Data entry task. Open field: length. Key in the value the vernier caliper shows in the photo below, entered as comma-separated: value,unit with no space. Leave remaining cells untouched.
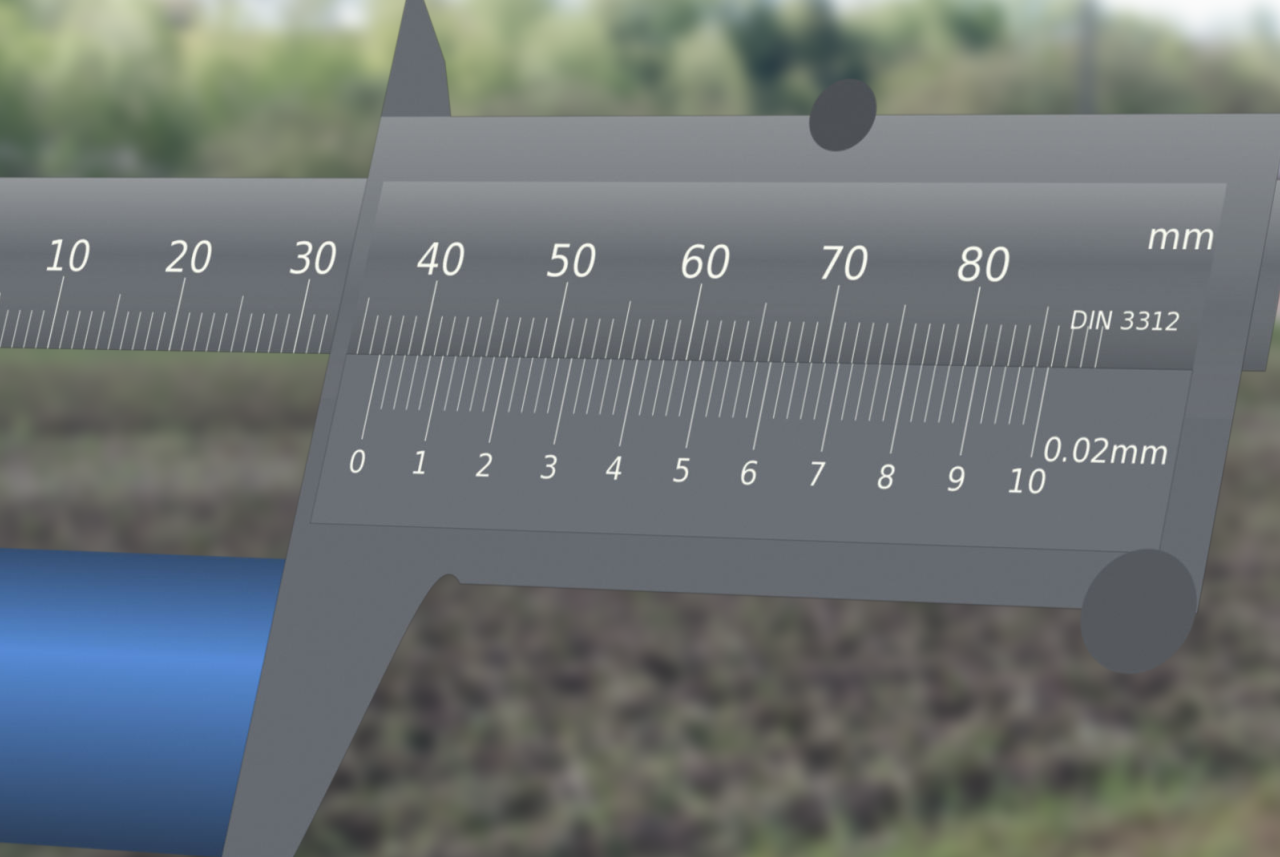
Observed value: 36.8,mm
